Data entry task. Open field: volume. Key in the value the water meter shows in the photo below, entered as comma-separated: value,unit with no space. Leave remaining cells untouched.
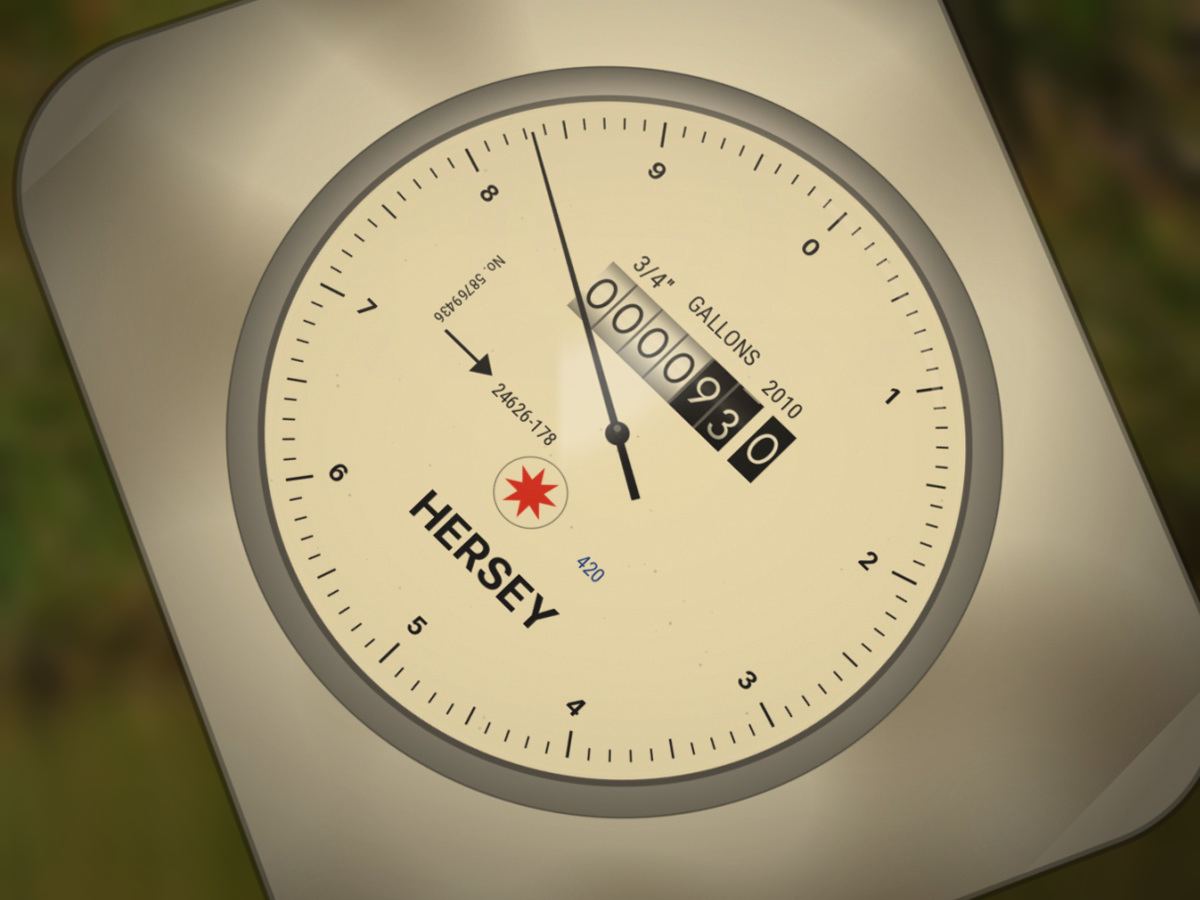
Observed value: 928.3,gal
